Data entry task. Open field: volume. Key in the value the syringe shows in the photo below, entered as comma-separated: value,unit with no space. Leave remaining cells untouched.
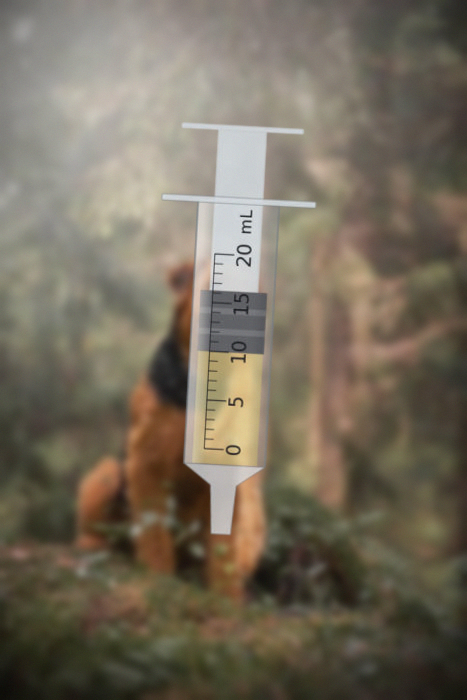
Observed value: 10,mL
